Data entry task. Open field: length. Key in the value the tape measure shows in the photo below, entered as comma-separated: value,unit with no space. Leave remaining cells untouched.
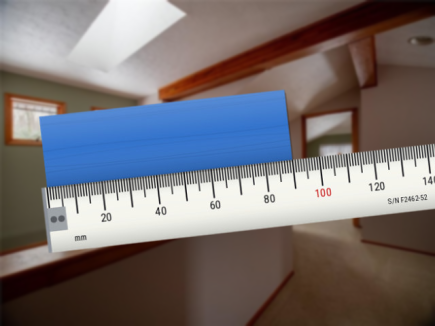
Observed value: 90,mm
